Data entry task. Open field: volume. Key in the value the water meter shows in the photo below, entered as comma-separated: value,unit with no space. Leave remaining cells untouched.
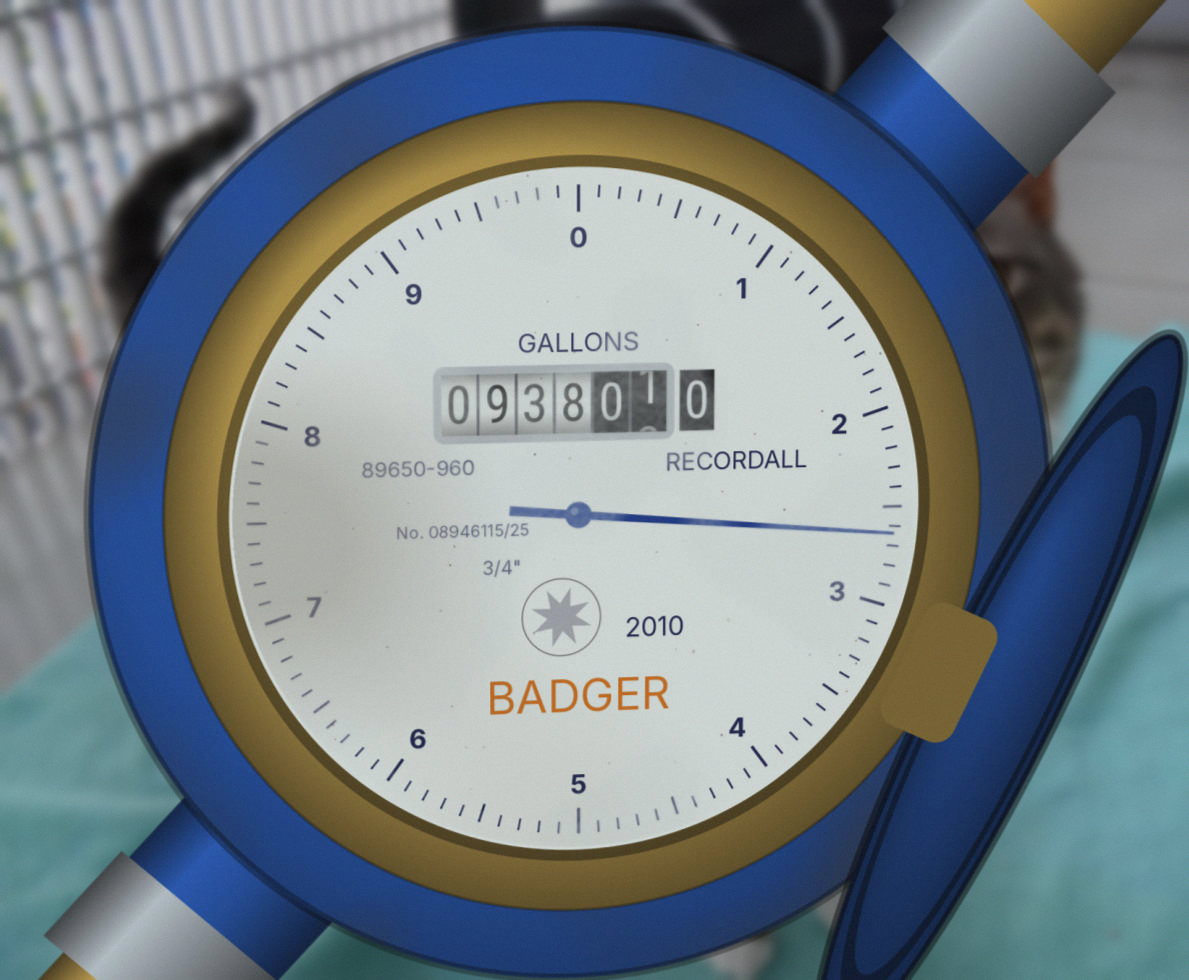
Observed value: 938012.6,gal
